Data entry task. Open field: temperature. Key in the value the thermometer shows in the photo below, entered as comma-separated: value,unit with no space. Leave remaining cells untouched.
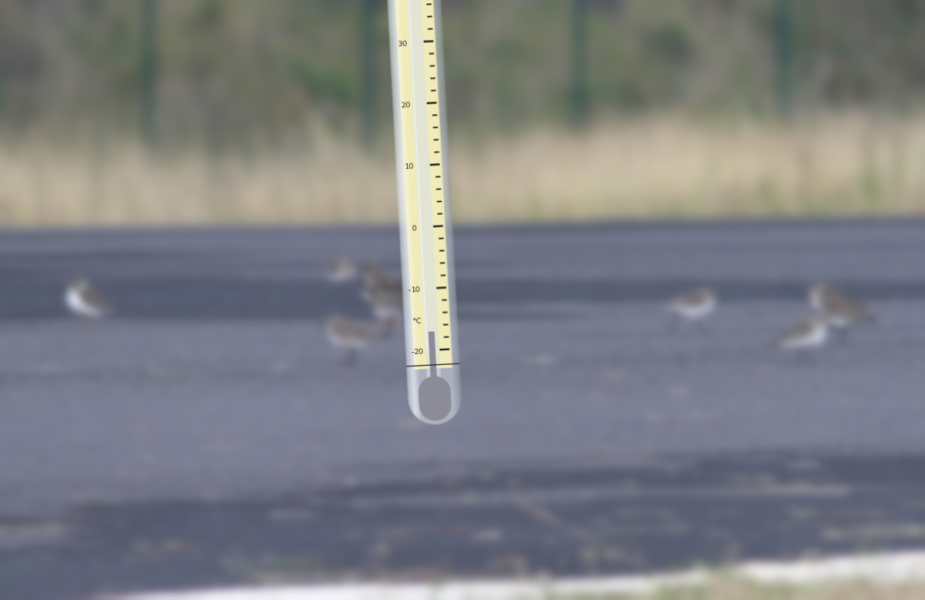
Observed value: -17,°C
